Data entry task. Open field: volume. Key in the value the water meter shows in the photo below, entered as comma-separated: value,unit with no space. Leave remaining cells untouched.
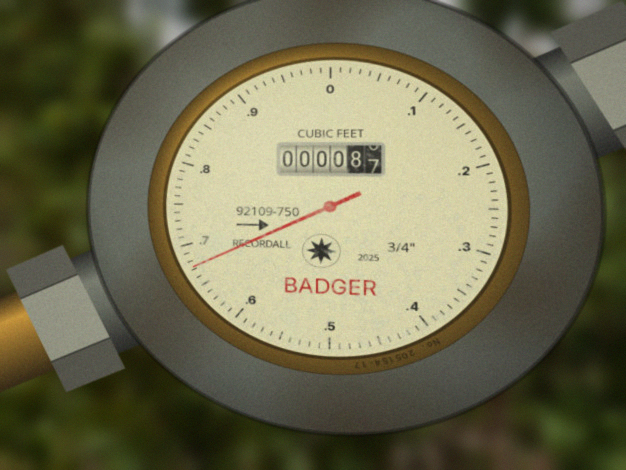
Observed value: 86.67,ft³
